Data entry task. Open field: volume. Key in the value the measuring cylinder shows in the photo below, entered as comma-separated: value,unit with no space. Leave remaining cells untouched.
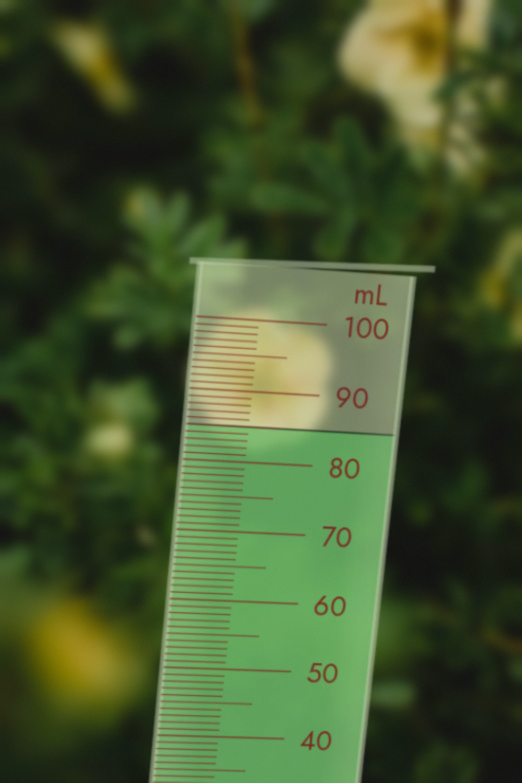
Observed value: 85,mL
